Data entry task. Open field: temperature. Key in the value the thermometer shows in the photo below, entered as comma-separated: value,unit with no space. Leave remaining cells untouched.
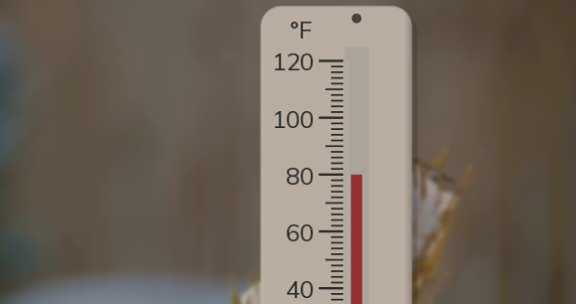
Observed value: 80,°F
